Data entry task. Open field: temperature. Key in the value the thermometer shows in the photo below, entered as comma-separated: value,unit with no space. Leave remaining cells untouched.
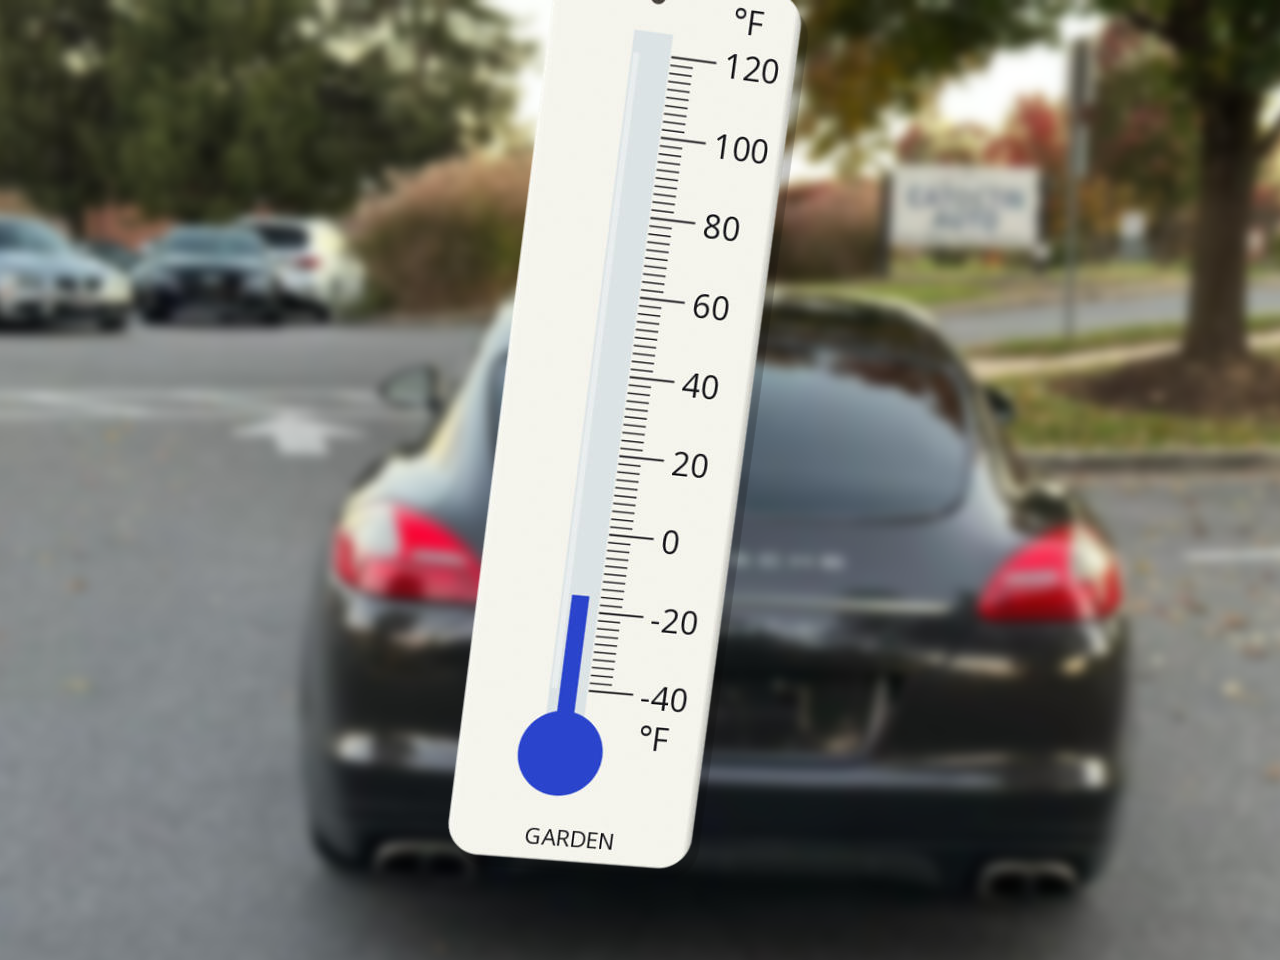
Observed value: -16,°F
